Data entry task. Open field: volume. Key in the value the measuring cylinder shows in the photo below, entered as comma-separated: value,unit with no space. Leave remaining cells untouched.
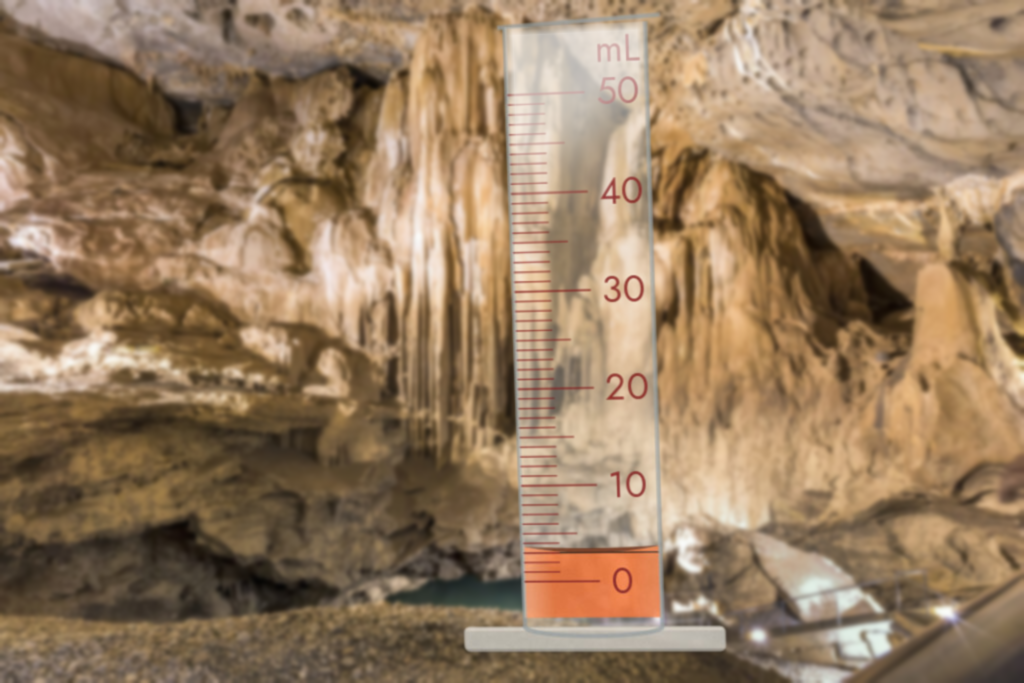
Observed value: 3,mL
